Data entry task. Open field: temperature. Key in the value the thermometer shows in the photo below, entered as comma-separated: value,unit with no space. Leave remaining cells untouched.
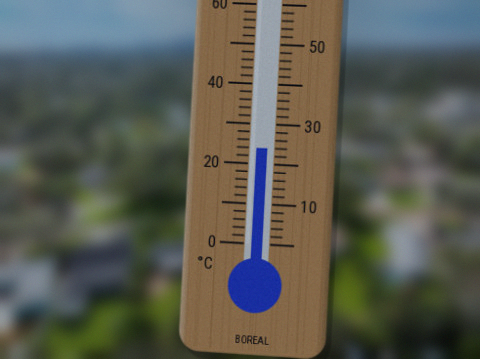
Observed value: 24,°C
